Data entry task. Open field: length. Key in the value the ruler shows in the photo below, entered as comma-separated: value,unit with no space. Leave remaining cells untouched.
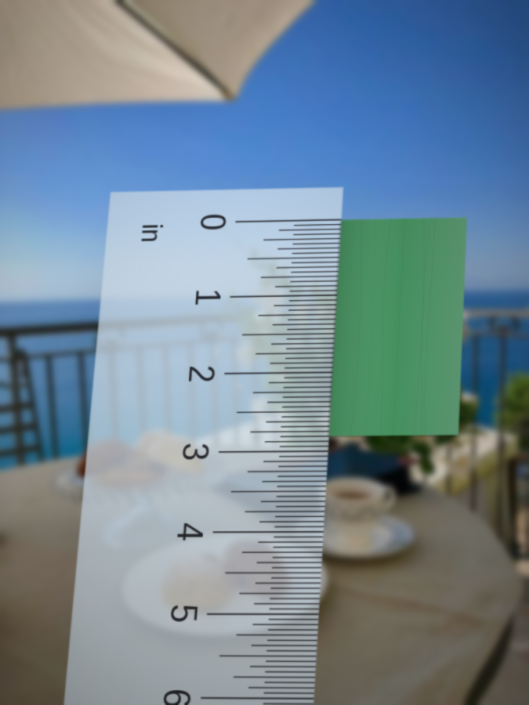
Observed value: 2.8125,in
